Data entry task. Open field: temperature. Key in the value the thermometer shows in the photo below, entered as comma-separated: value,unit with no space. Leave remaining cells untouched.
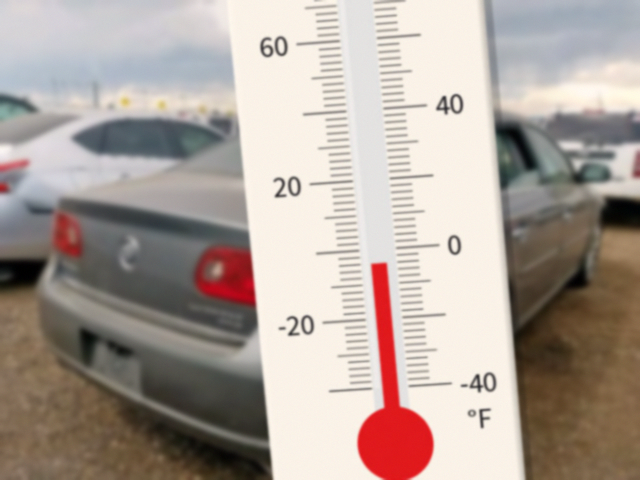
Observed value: -4,°F
